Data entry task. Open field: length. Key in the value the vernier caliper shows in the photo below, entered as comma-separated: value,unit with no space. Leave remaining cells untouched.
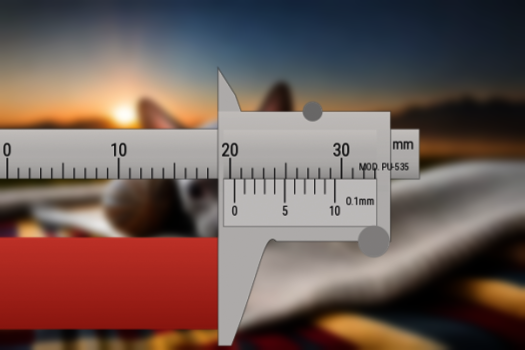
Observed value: 20.4,mm
